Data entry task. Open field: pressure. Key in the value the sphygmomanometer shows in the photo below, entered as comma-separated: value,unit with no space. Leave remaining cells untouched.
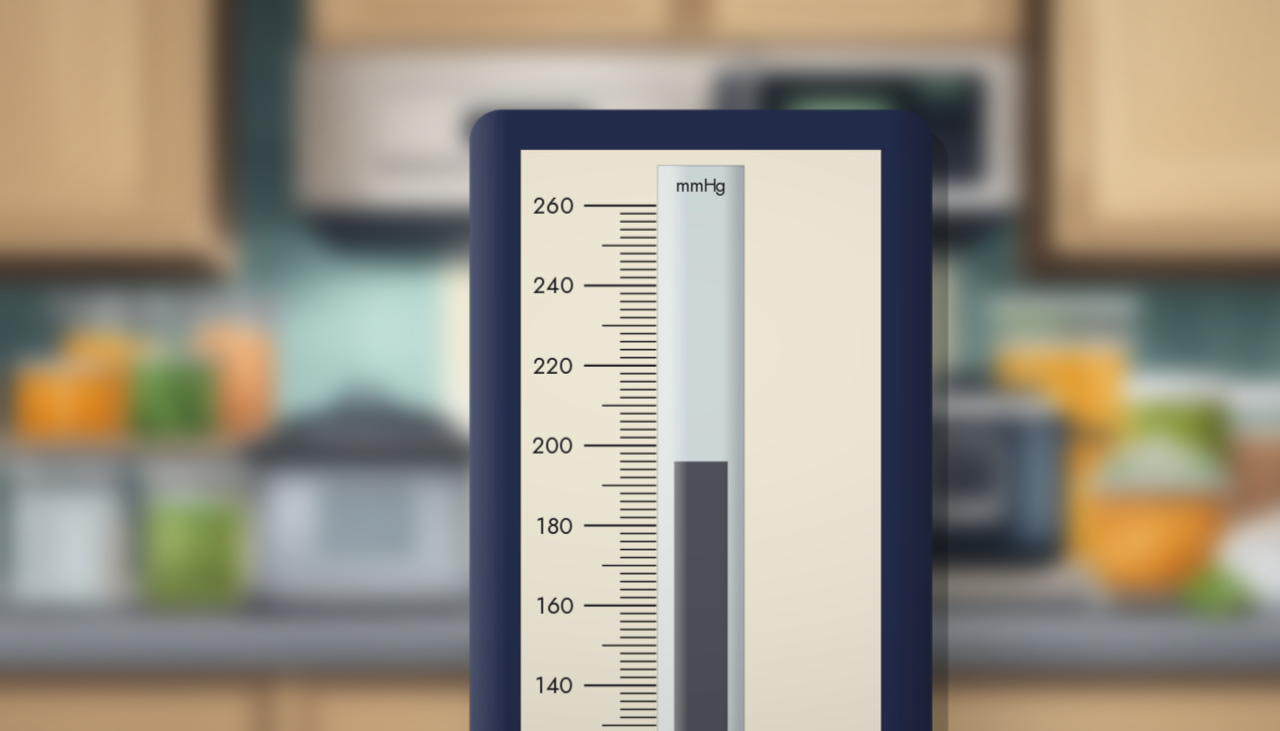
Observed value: 196,mmHg
